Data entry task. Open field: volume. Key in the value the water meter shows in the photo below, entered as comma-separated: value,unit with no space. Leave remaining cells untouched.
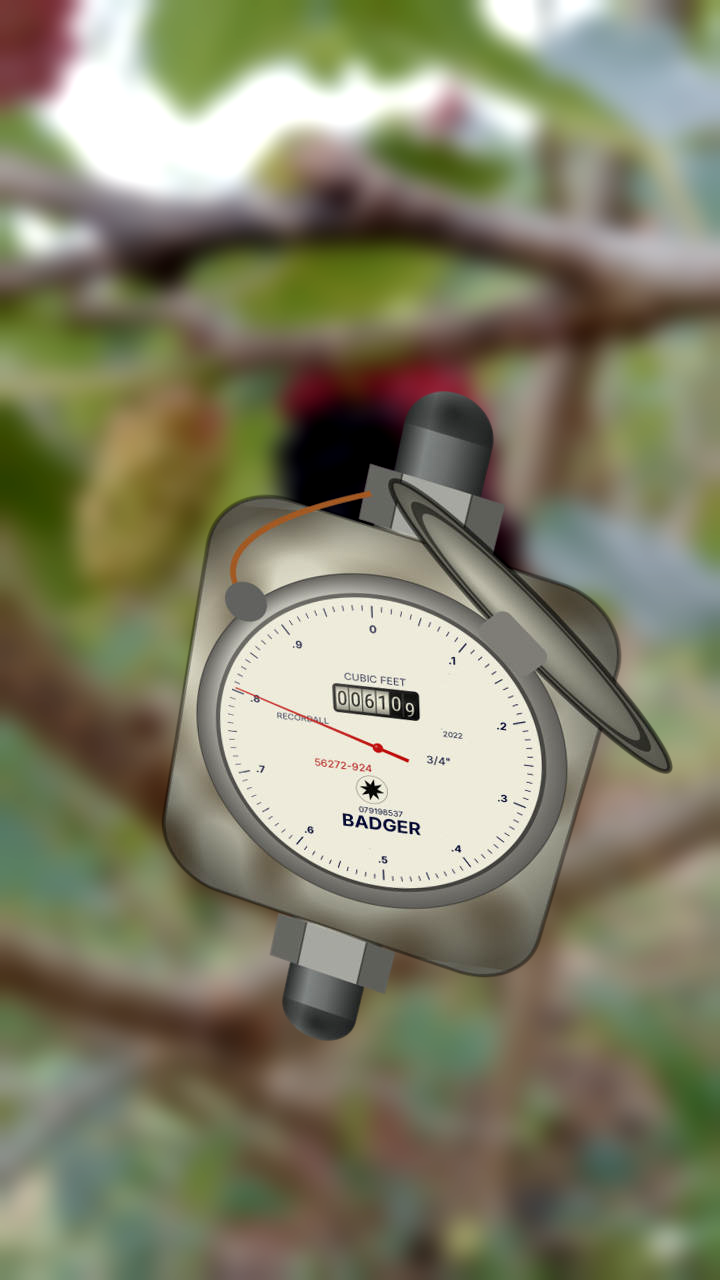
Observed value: 6108.80,ft³
